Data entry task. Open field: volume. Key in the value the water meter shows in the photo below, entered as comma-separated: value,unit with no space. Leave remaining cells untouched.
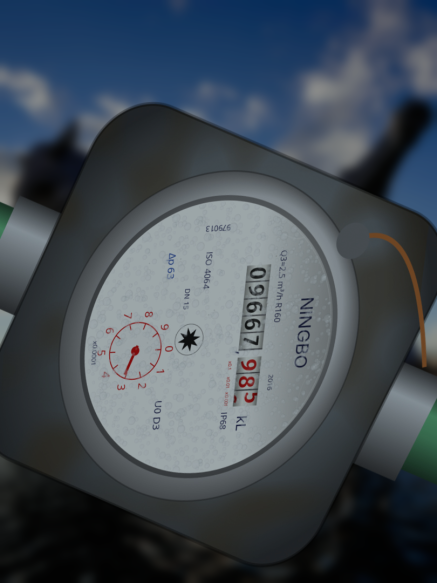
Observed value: 9667.9853,kL
